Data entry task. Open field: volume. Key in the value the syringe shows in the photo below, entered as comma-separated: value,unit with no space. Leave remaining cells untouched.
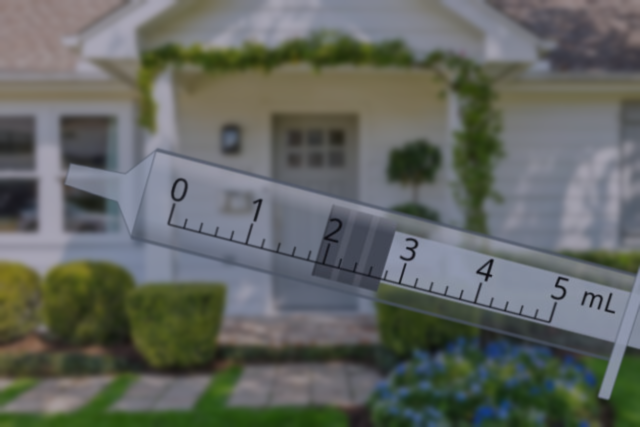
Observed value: 1.9,mL
